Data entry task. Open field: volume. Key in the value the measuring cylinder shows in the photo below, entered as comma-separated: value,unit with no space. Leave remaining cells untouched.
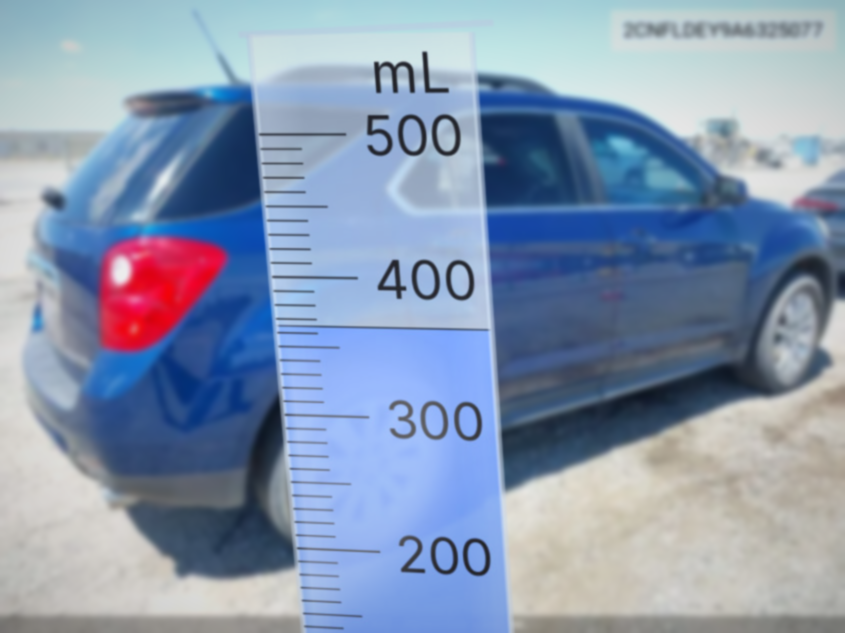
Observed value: 365,mL
